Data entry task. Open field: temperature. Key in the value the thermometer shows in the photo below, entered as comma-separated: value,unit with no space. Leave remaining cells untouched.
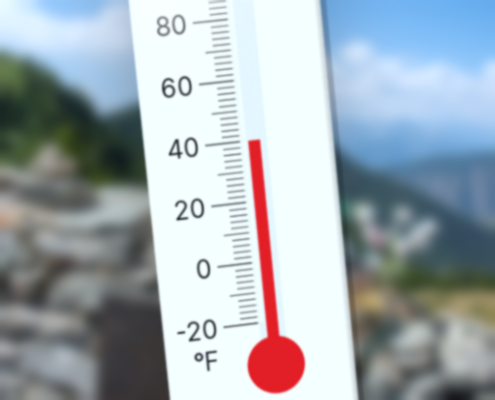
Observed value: 40,°F
